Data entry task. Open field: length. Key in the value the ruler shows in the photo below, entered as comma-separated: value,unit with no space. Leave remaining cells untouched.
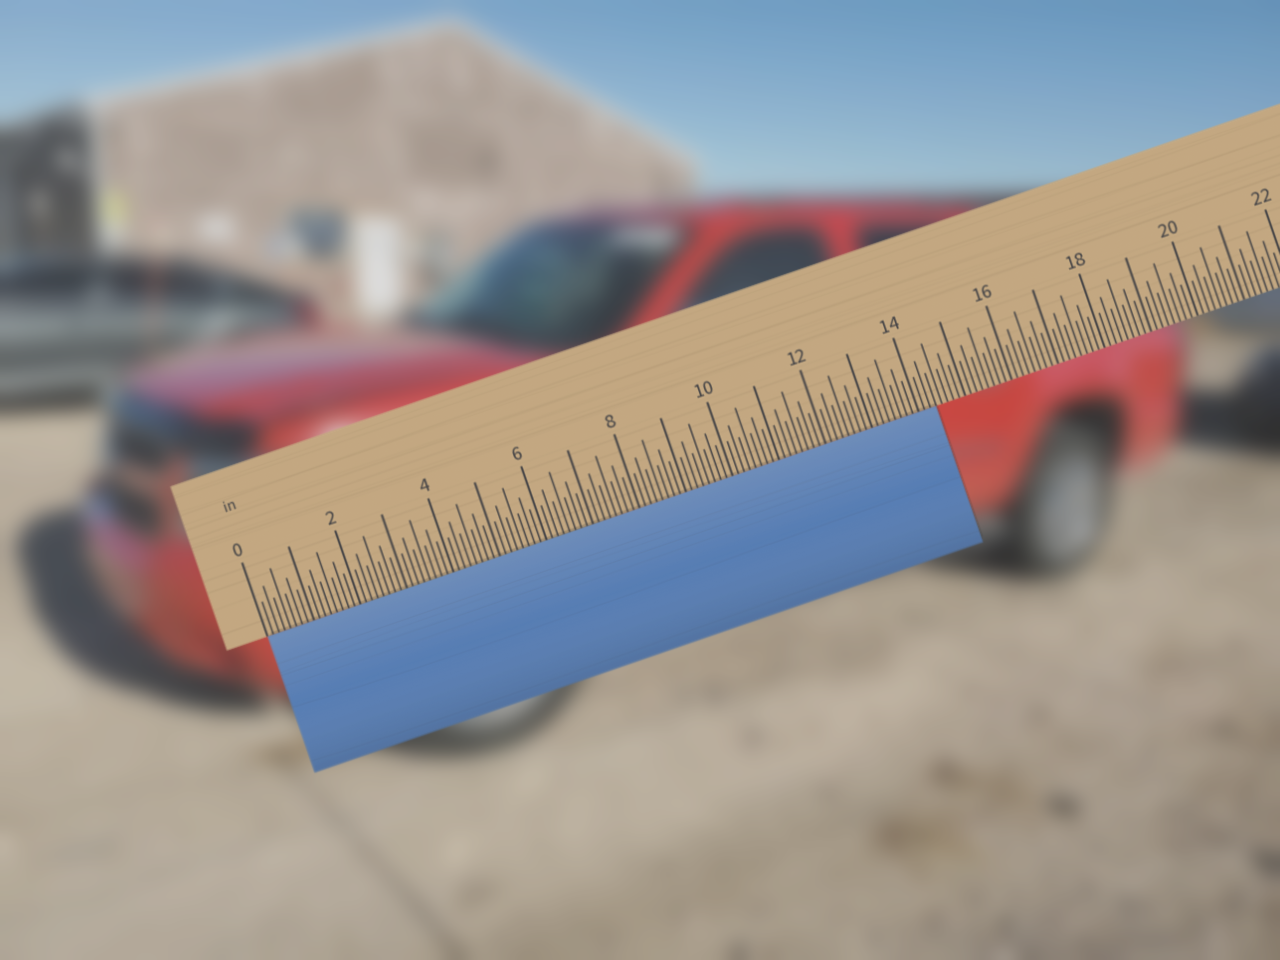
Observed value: 14.375,in
